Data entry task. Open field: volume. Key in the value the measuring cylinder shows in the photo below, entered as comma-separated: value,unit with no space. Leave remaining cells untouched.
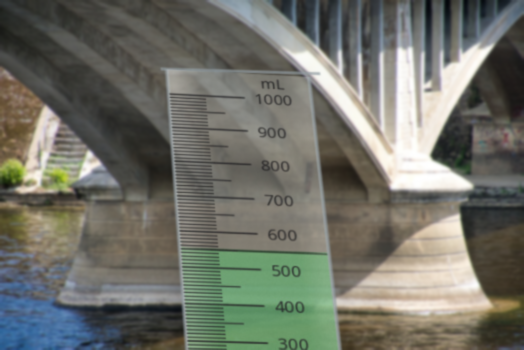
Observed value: 550,mL
